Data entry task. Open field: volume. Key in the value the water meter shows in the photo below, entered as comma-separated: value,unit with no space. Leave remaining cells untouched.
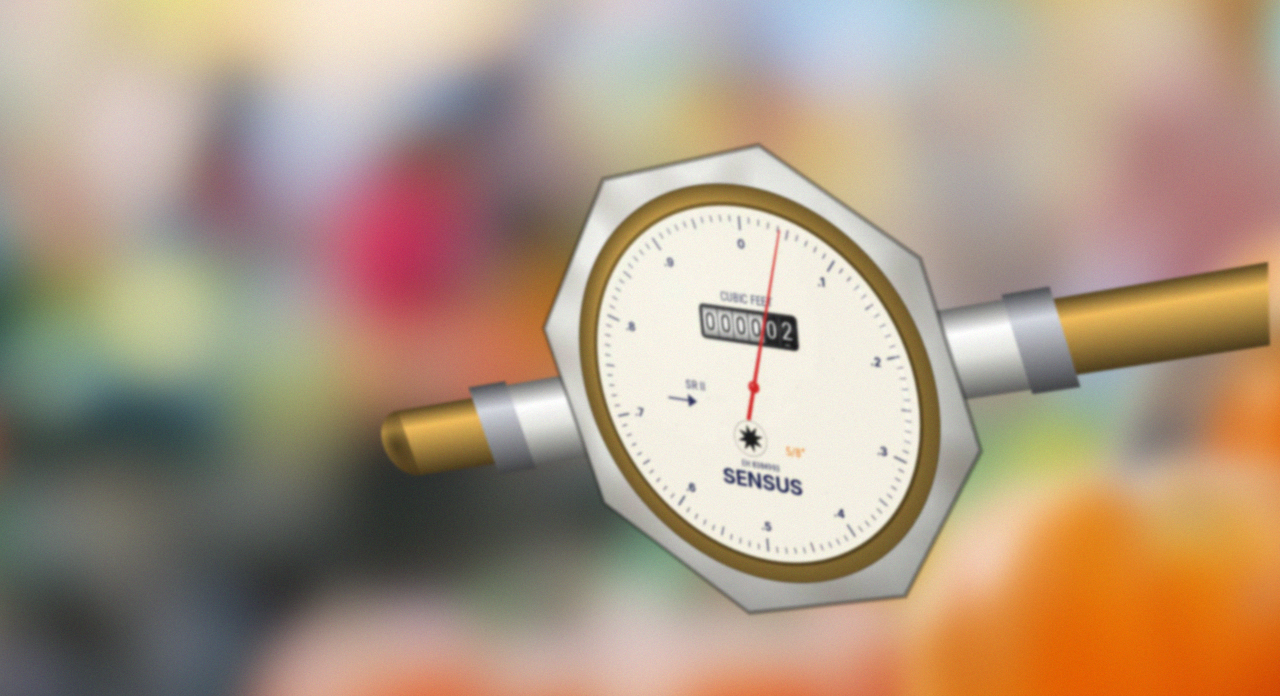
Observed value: 2.04,ft³
